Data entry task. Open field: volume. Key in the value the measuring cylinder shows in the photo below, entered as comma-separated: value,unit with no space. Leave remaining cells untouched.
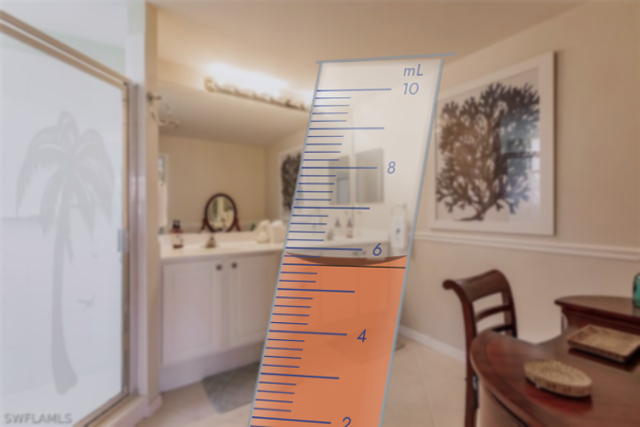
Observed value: 5.6,mL
